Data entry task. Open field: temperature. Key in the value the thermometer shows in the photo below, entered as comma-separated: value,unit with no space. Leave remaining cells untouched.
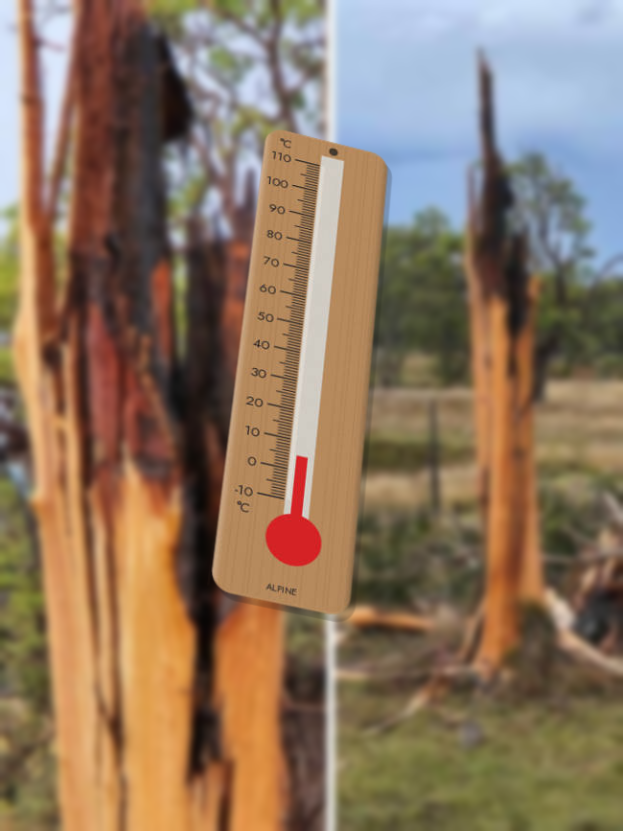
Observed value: 5,°C
